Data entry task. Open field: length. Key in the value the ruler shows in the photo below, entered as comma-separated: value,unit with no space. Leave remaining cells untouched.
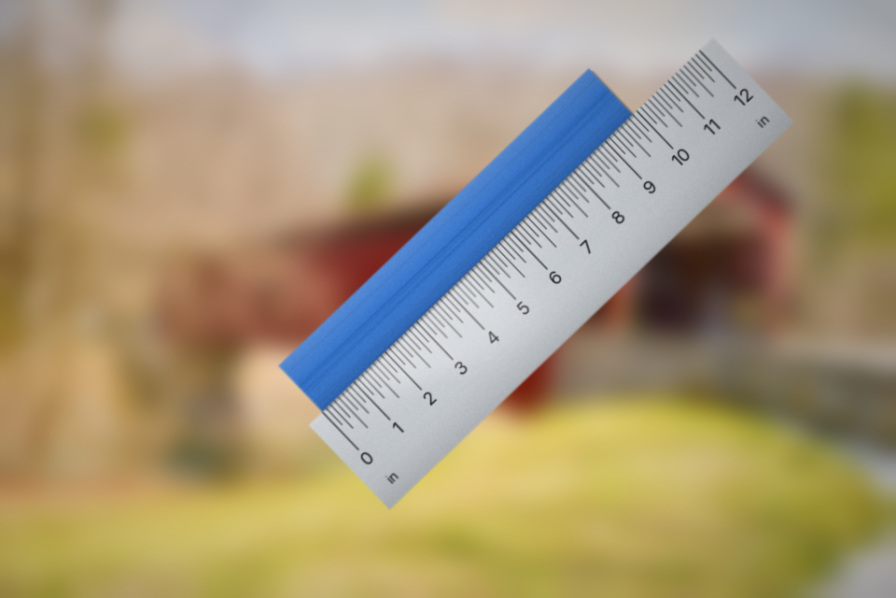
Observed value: 9.875,in
